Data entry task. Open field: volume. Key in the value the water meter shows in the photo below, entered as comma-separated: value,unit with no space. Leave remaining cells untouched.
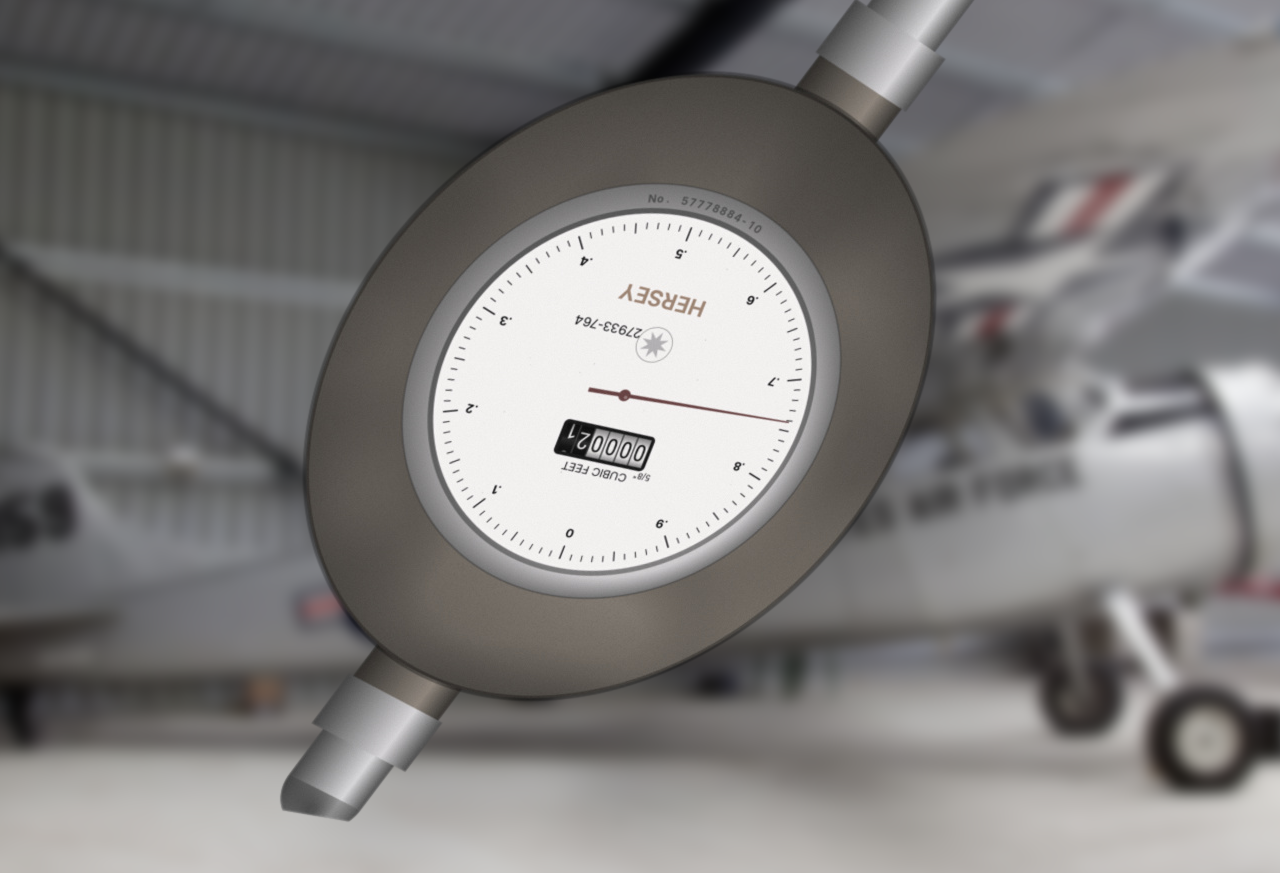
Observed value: 20.74,ft³
